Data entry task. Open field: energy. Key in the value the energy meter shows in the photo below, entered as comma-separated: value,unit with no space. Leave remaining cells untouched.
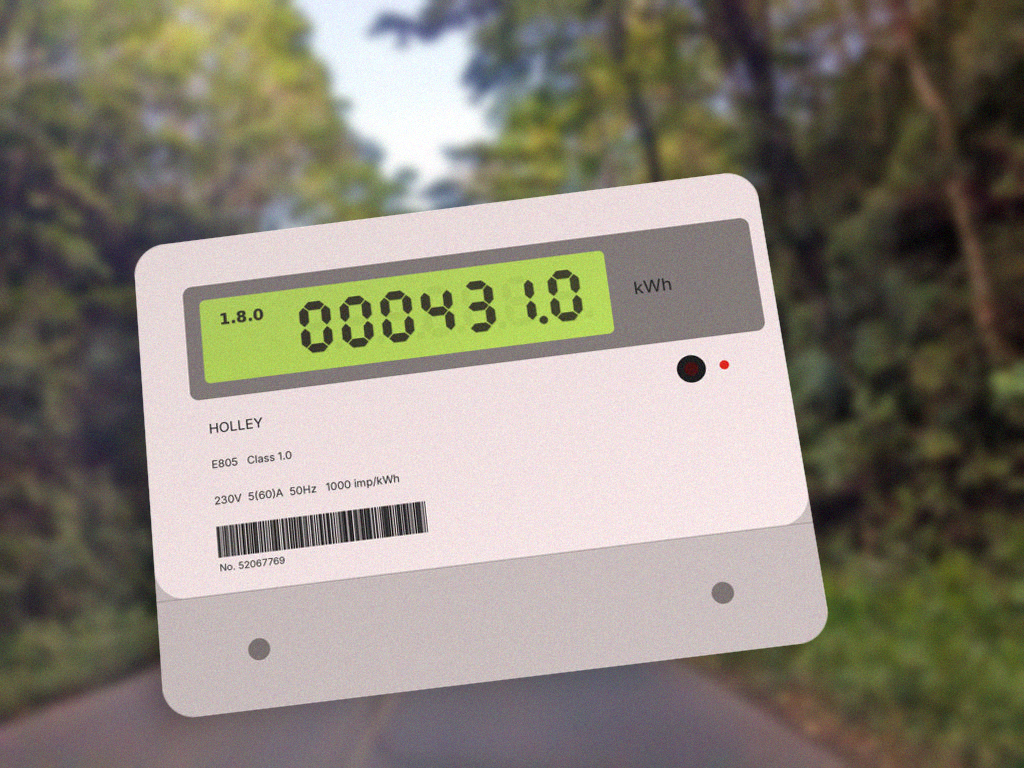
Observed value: 431.0,kWh
